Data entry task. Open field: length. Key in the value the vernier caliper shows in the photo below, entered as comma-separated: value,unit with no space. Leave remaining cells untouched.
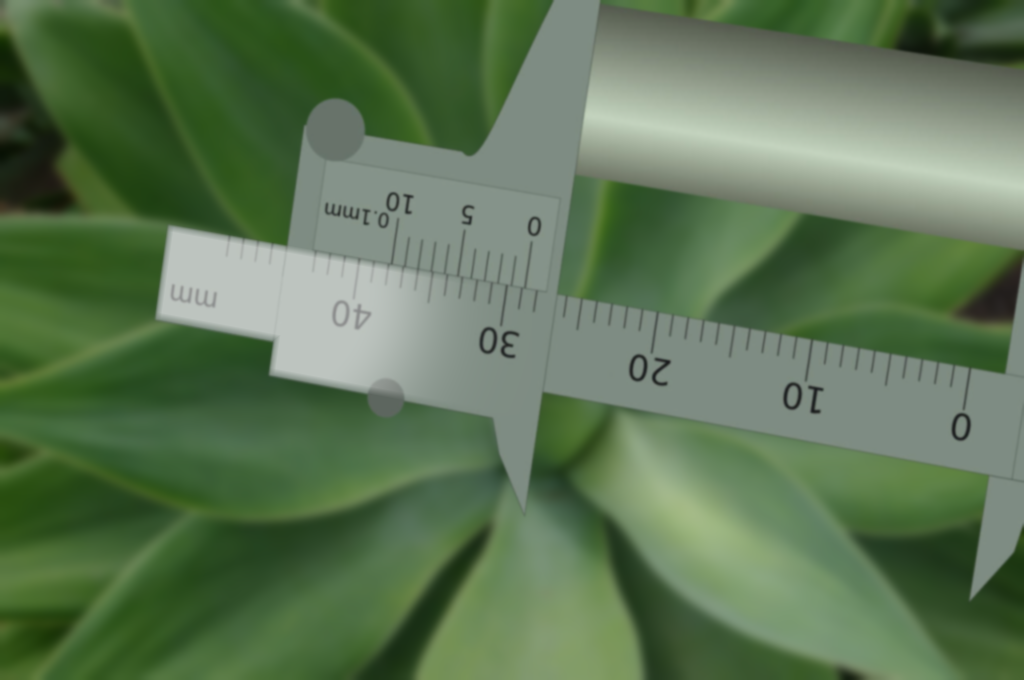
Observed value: 28.8,mm
